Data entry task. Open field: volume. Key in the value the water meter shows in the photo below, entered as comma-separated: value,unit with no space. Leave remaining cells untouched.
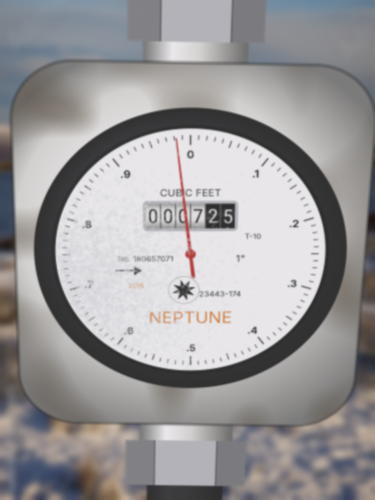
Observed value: 724.98,ft³
